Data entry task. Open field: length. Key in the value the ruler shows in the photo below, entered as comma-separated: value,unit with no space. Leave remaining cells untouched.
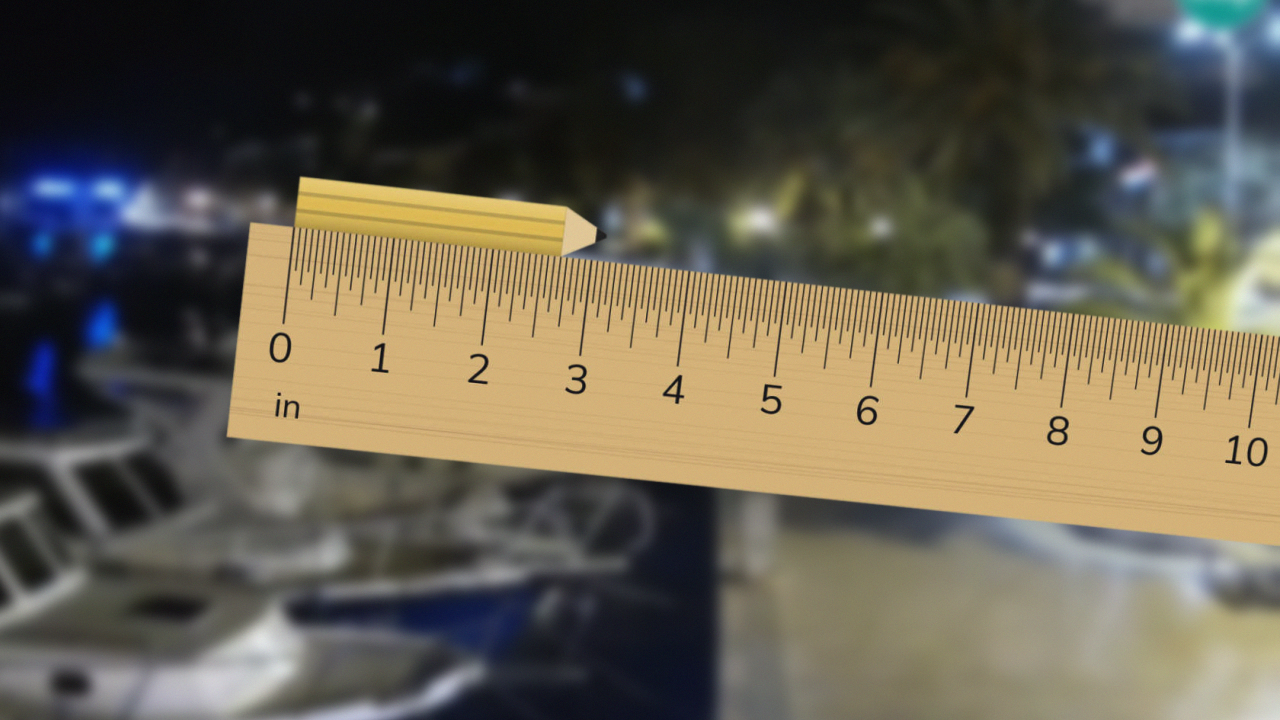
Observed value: 3.125,in
